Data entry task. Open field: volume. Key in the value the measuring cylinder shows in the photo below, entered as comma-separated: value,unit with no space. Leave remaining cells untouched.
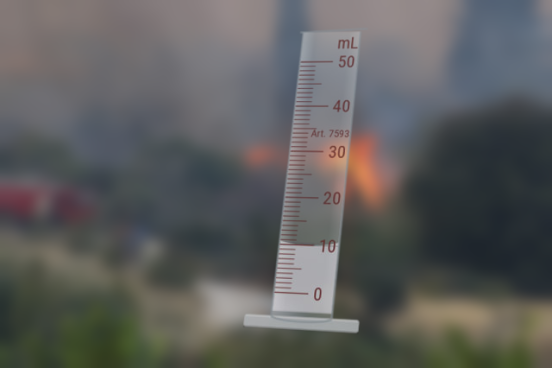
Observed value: 10,mL
